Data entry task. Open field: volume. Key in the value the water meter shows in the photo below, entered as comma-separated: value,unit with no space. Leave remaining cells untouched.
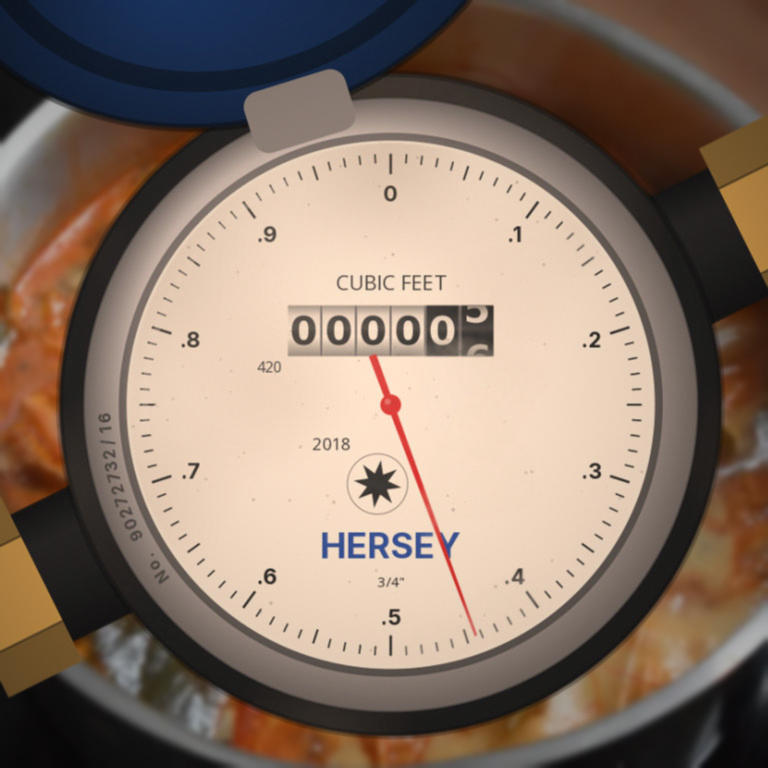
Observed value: 5.44,ft³
